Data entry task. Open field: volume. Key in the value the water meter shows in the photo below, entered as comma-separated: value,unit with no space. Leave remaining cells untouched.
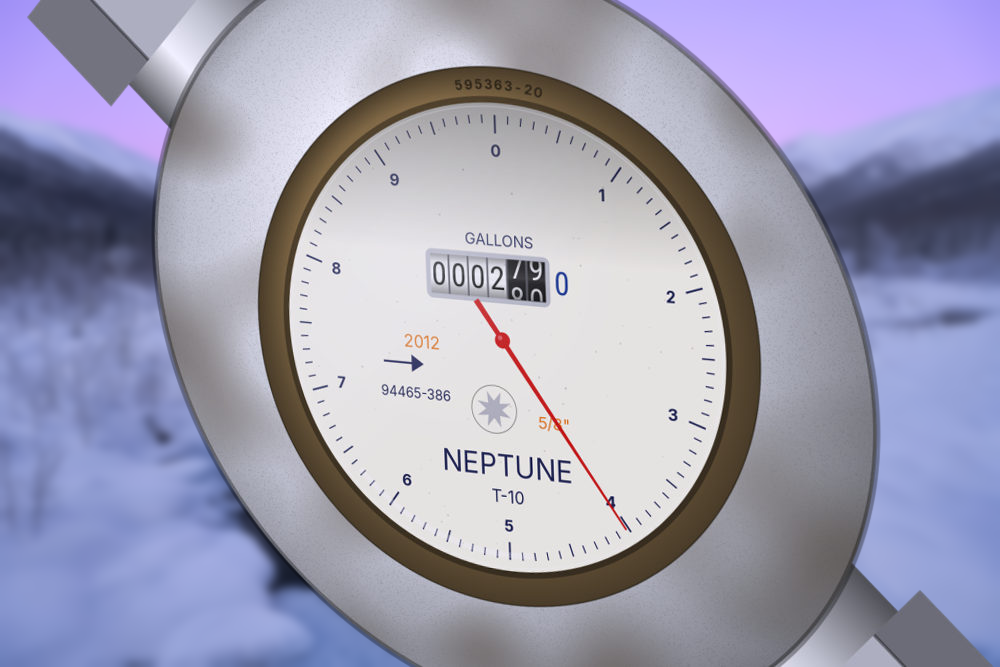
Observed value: 2794.0,gal
